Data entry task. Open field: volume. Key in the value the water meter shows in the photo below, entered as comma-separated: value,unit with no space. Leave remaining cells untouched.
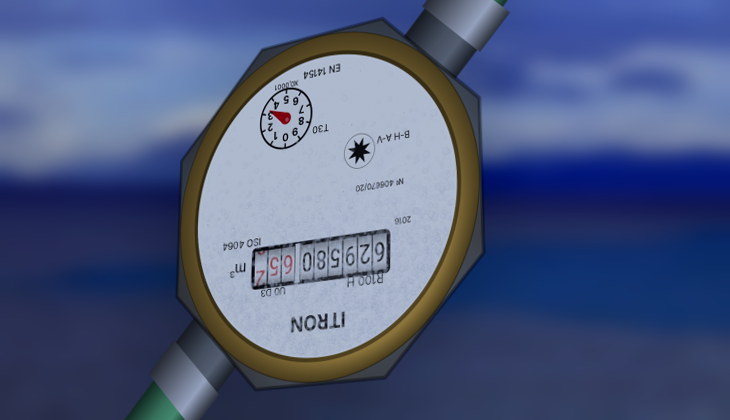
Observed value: 629580.6523,m³
